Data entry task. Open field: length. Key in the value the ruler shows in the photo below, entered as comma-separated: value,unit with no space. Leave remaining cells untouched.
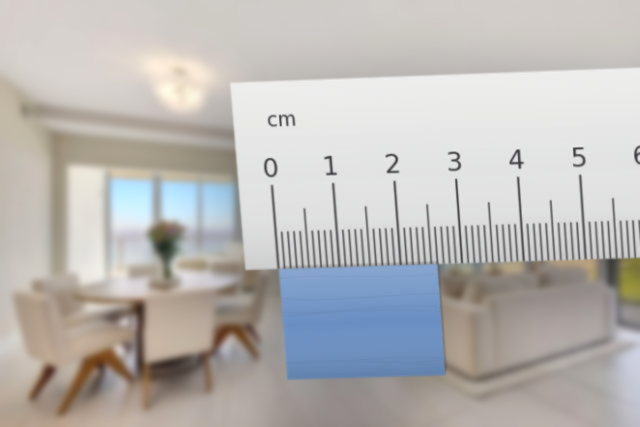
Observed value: 2.6,cm
